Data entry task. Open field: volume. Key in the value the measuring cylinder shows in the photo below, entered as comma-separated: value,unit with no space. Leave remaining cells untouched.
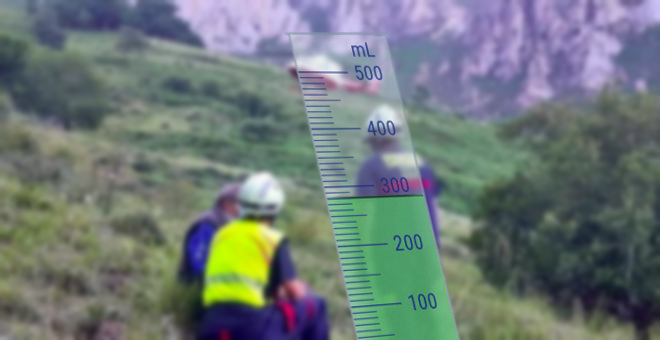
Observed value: 280,mL
